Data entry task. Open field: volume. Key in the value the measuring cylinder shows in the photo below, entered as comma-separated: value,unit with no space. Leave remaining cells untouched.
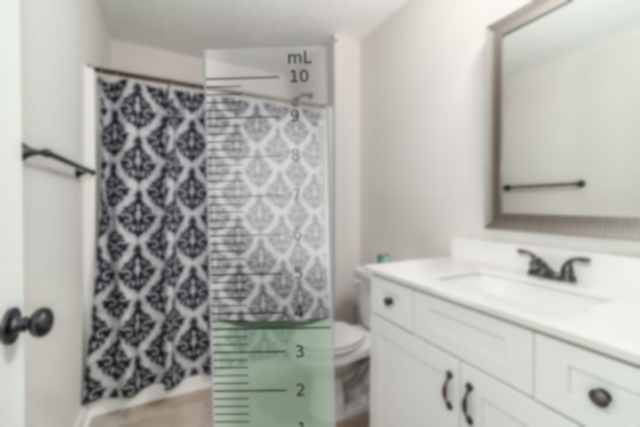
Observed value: 3.6,mL
